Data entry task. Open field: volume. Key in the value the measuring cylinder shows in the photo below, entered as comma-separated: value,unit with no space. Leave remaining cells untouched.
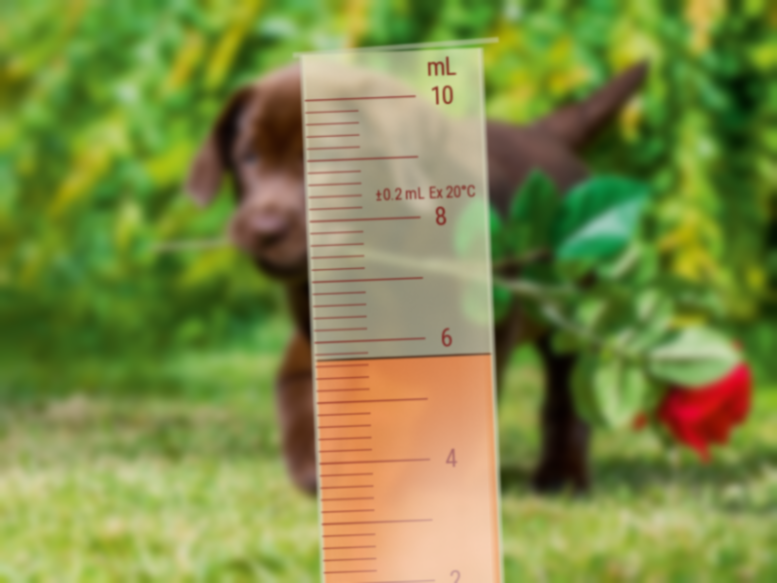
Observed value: 5.7,mL
